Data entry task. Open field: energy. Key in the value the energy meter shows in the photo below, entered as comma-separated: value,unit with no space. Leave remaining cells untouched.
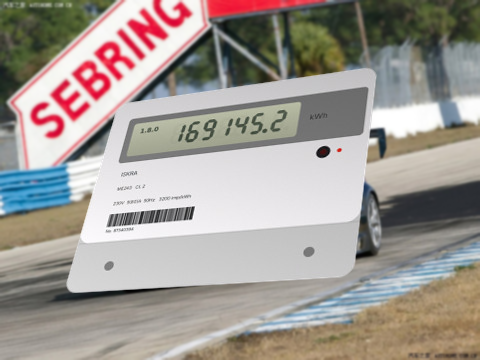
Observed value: 169145.2,kWh
